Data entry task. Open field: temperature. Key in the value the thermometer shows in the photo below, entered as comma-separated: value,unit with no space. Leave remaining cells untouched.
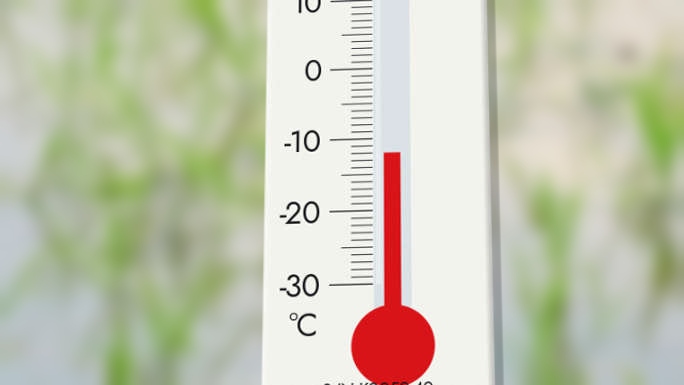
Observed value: -12,°C
